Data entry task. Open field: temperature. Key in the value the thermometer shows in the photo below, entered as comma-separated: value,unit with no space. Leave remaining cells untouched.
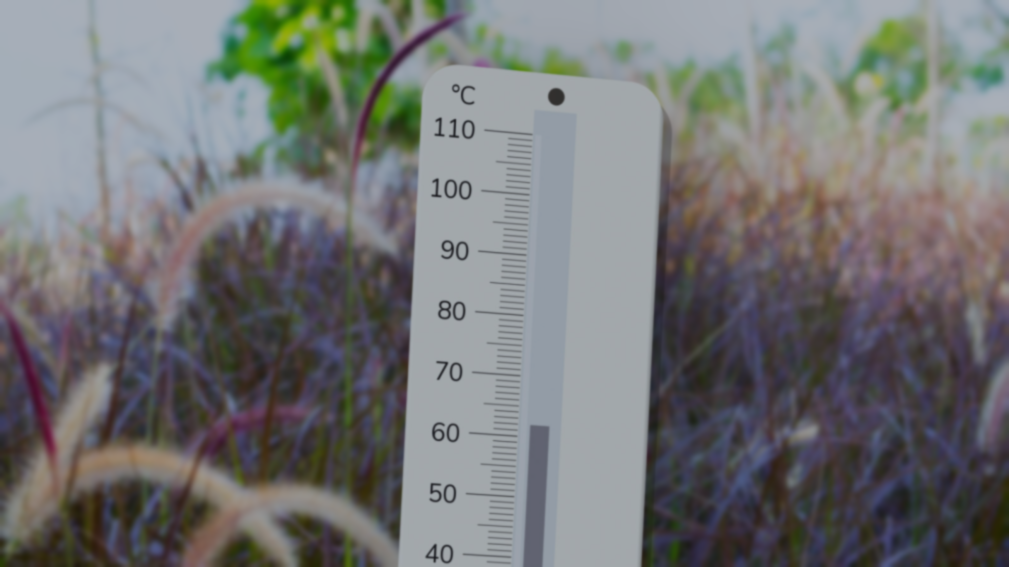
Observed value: 62,°C
